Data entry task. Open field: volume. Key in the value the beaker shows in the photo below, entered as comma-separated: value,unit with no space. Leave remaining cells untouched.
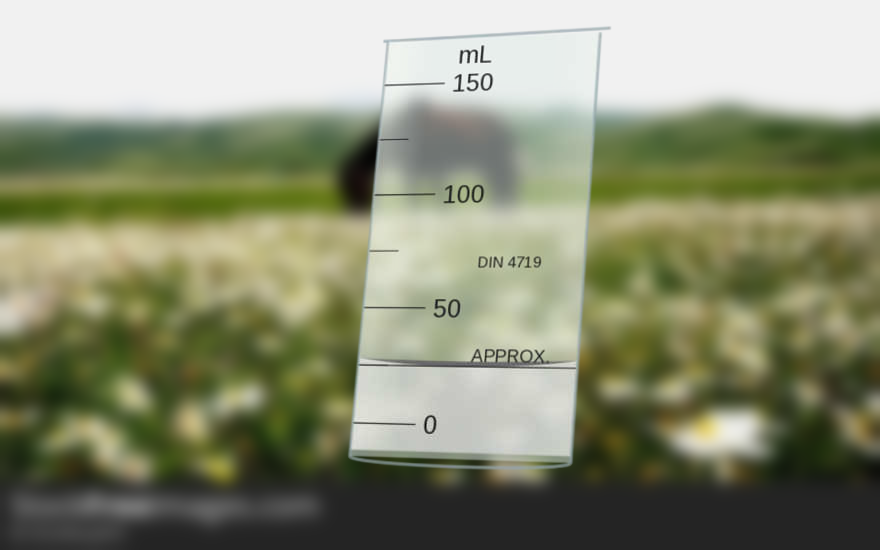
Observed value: 25,mL
